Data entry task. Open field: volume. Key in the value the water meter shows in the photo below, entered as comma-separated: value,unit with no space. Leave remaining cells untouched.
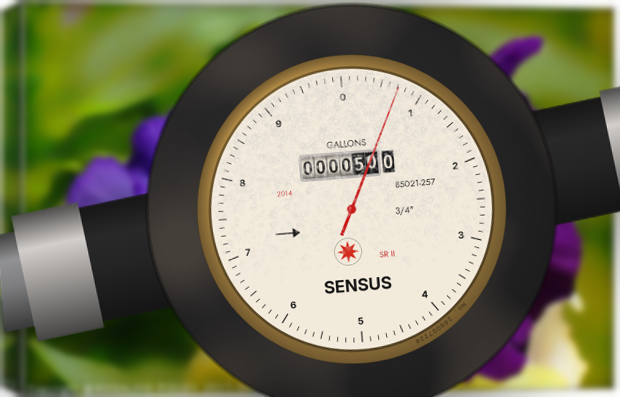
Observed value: 500.7,gal
